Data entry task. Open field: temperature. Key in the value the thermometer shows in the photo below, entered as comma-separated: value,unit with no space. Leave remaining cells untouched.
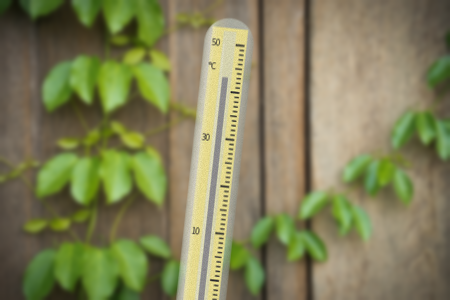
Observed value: 43,°C
